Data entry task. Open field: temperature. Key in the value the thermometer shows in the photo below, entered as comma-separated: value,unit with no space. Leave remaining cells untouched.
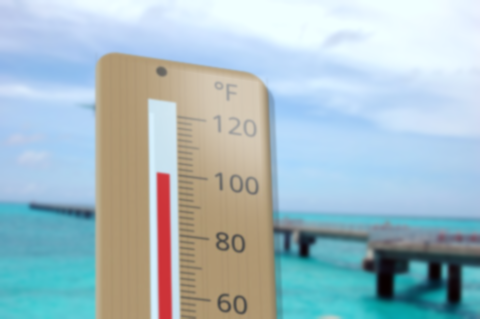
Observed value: 100,°F
